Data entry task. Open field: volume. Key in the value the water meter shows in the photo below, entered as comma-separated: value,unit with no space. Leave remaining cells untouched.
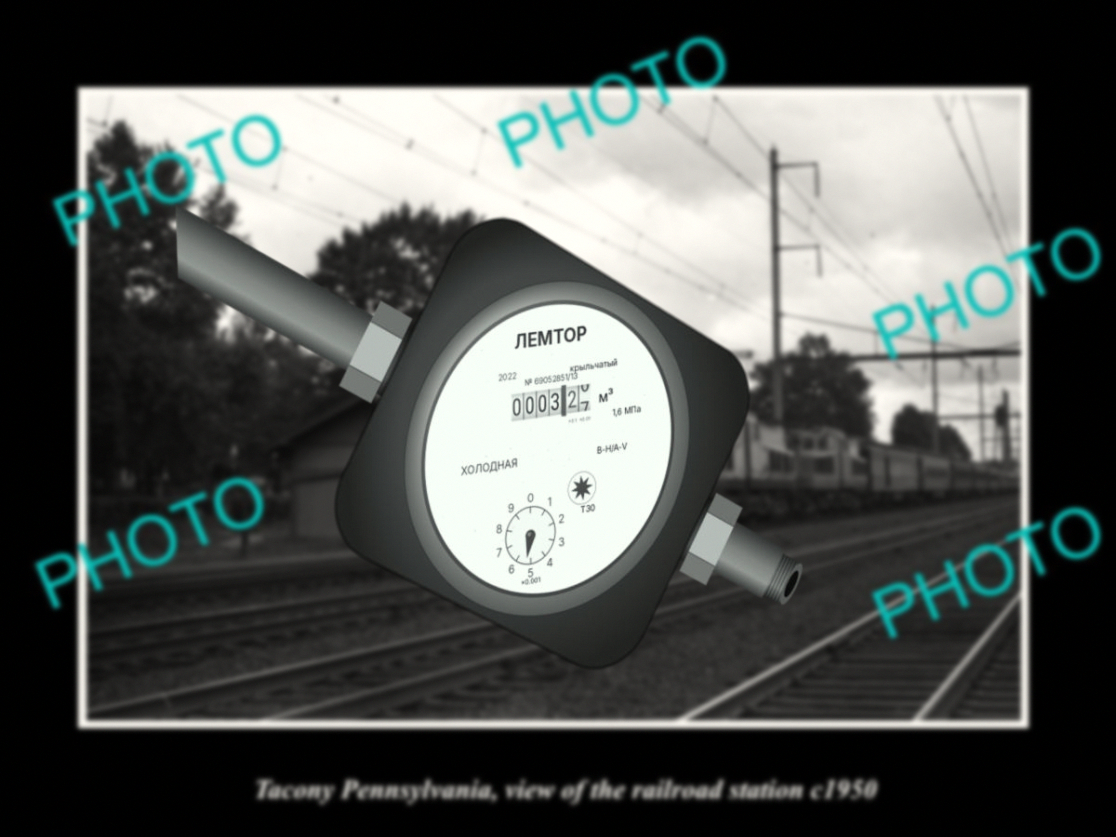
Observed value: 3.265,m³
